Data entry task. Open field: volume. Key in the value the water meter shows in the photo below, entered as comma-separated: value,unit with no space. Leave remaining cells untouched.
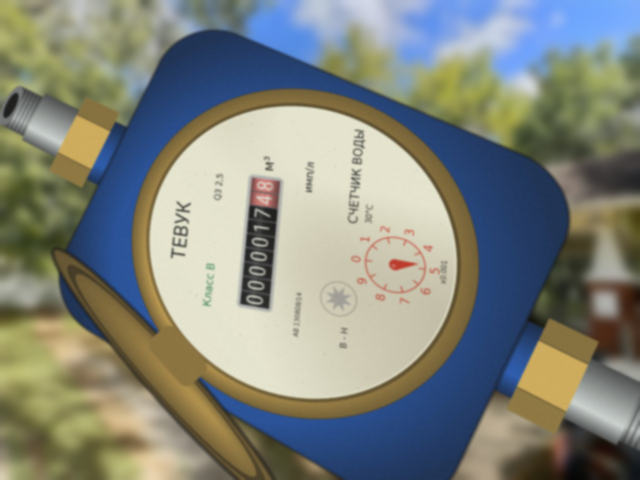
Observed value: 17.484,m³
